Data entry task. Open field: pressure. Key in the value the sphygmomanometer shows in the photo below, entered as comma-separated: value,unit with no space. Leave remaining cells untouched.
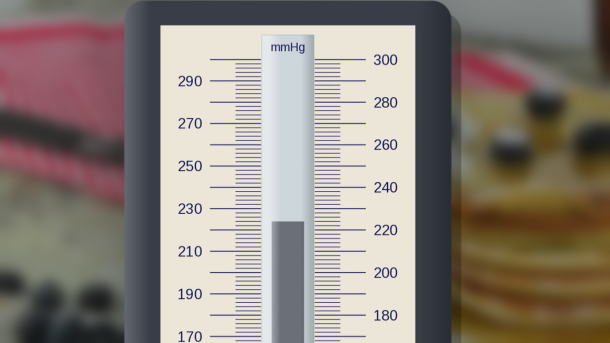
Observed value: 224,mmHg
